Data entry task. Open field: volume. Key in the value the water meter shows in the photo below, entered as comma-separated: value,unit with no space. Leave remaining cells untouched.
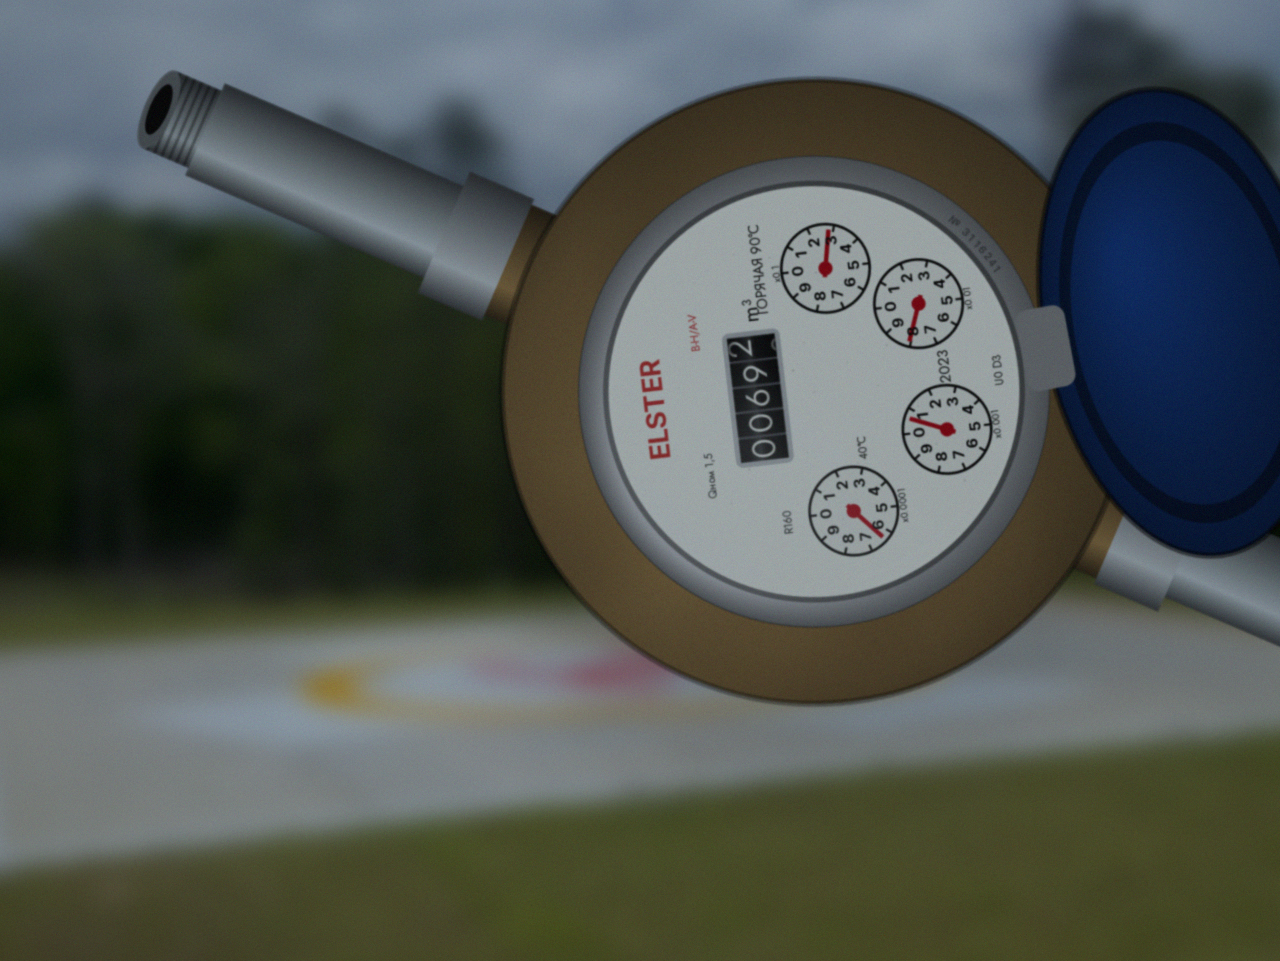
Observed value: 692.2806,m³
